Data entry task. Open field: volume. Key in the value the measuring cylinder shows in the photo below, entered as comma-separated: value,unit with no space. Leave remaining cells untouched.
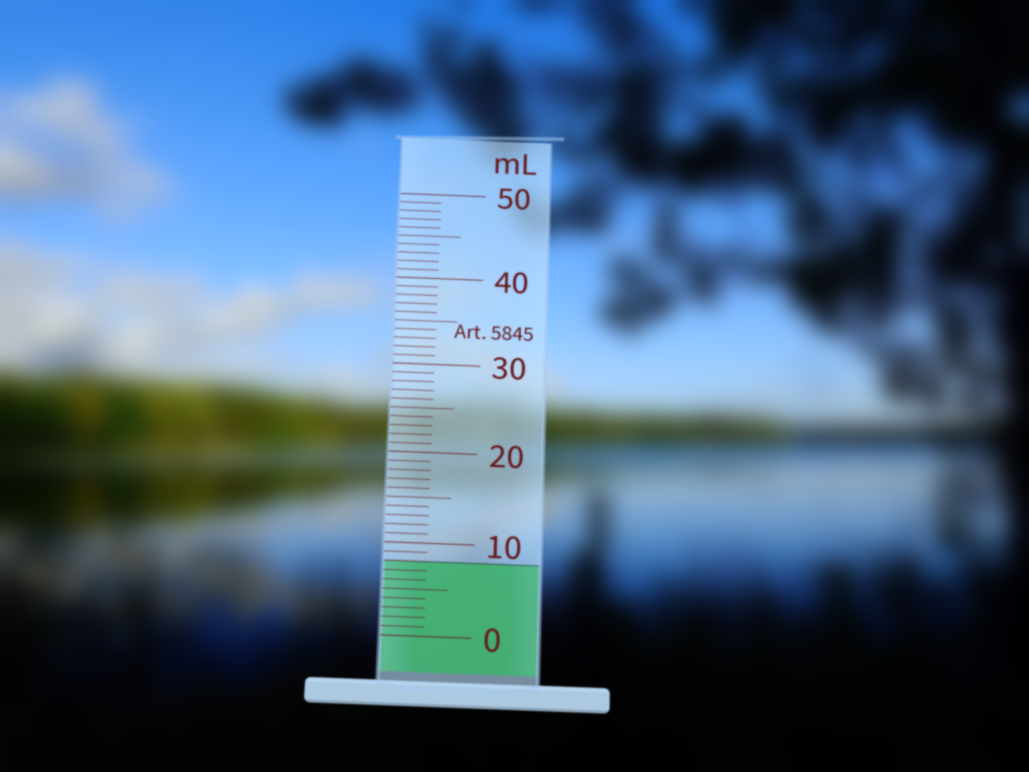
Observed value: 8,mL
